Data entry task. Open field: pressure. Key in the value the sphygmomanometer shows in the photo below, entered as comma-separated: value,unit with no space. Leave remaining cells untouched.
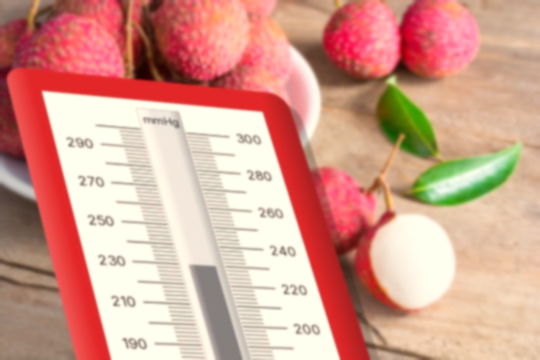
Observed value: 230,mmHg
